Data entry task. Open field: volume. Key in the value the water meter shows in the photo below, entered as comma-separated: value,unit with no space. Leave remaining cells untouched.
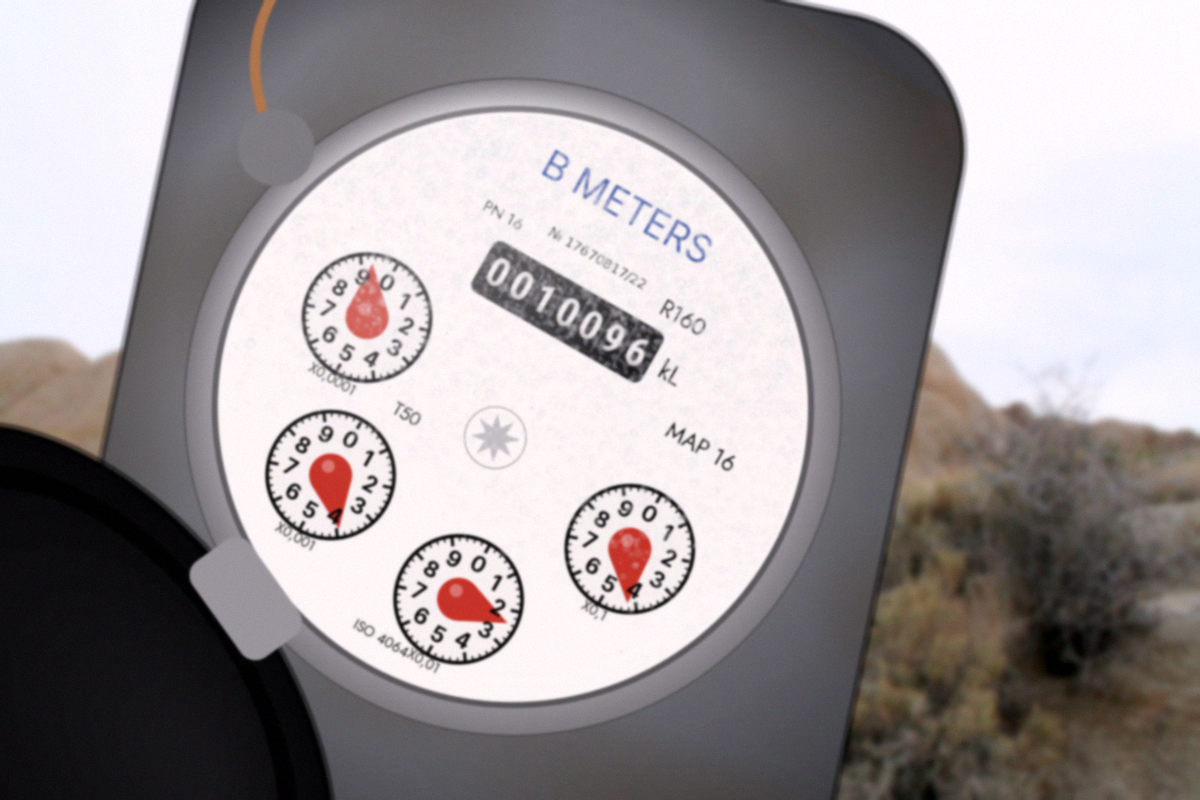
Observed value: 10096.4239,kL
